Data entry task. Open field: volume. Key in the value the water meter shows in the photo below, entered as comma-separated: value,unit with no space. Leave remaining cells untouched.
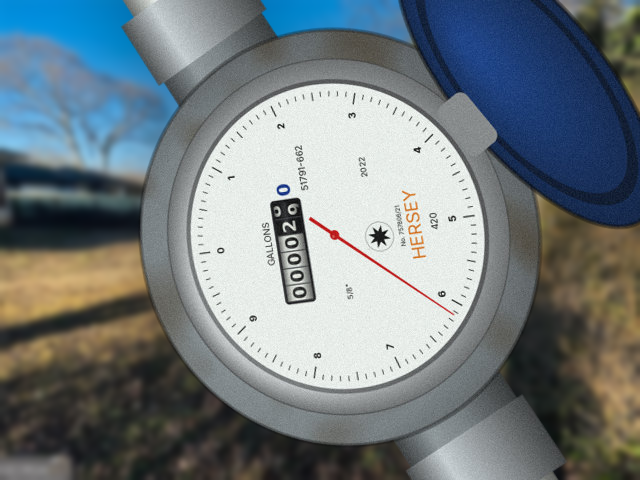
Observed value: 286.1,gal
